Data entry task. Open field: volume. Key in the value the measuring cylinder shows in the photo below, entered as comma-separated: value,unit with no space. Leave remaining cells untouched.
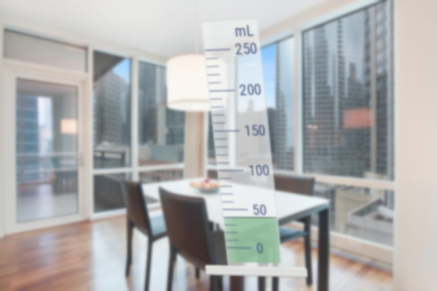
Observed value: 40,mL
